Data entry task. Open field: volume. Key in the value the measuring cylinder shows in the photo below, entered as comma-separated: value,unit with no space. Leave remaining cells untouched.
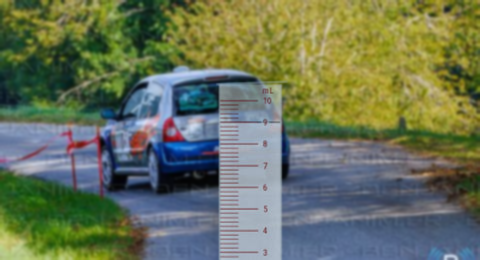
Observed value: 9,mL
